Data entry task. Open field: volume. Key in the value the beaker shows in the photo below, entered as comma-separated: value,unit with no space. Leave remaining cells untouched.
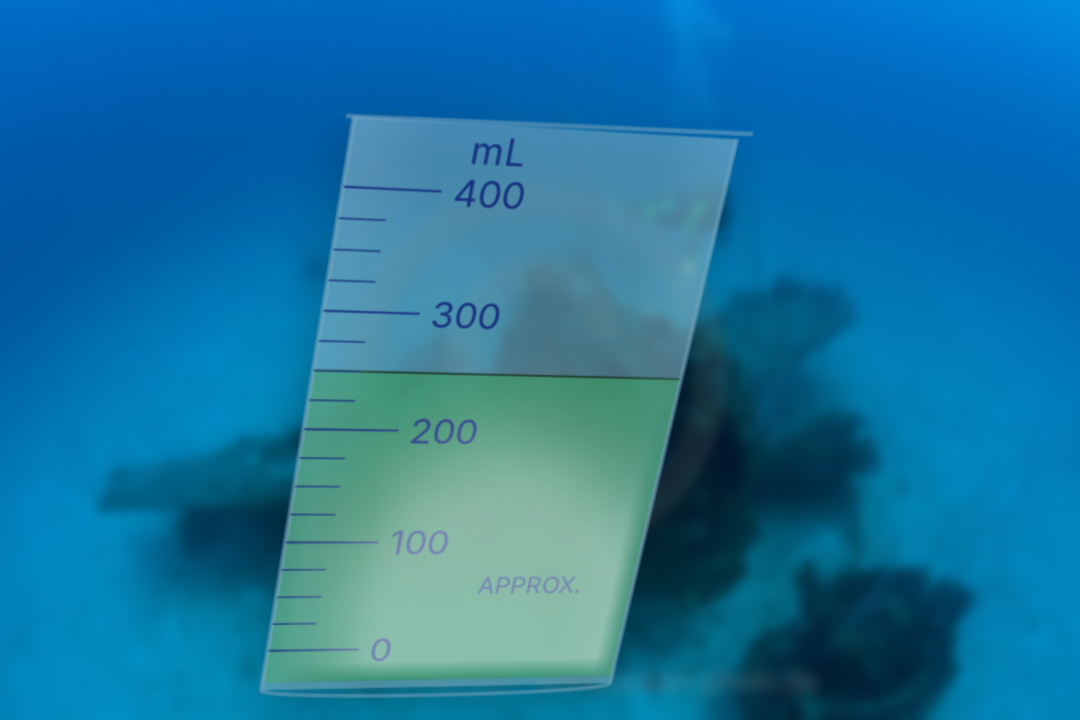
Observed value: 250,mL
